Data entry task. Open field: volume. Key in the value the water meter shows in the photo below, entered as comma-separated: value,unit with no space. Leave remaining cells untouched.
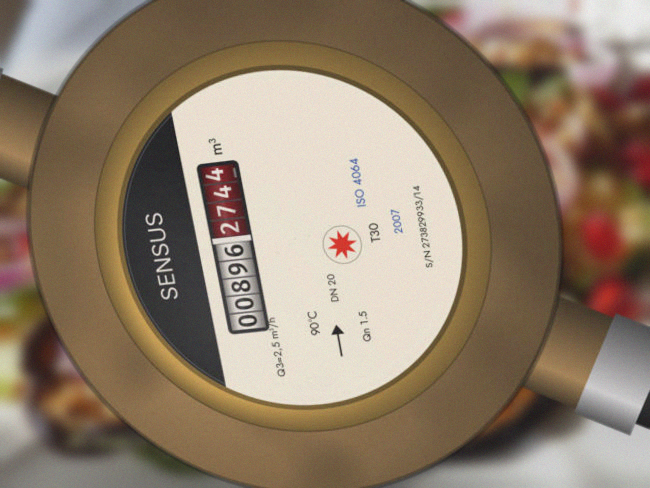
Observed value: 896.2744,m³
